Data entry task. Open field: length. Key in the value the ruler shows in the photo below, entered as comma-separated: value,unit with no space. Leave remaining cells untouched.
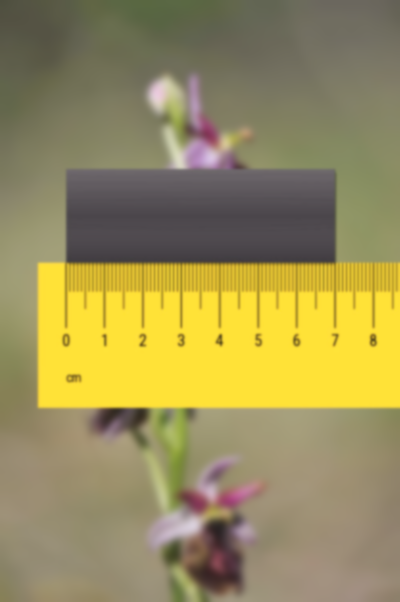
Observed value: 7,cm
